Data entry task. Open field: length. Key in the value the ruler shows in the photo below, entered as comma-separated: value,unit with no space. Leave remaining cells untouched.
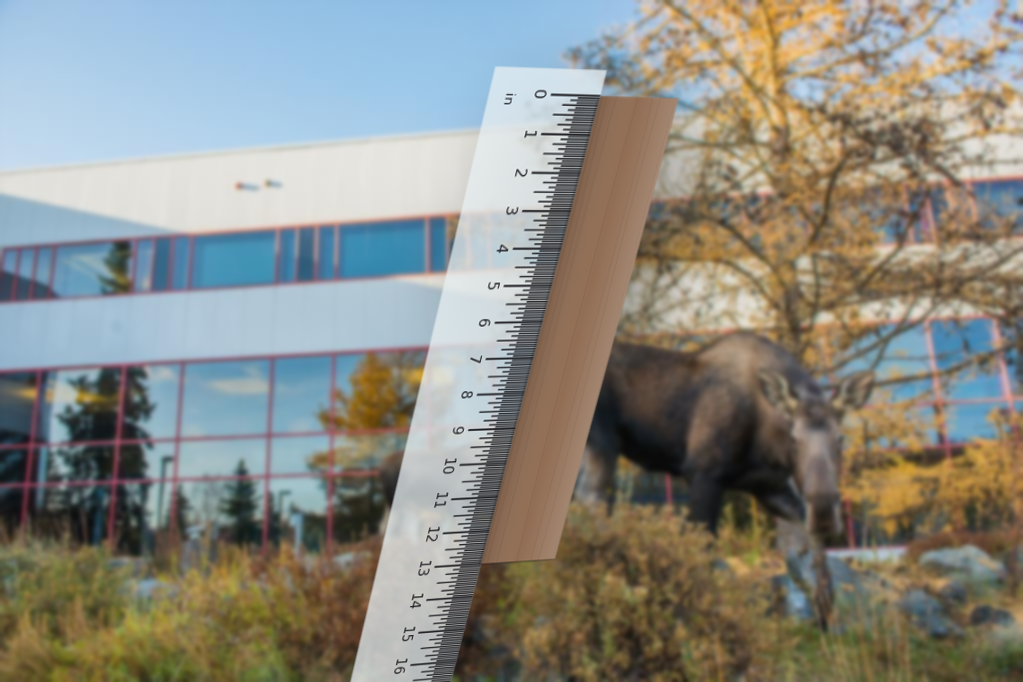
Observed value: 13,in
